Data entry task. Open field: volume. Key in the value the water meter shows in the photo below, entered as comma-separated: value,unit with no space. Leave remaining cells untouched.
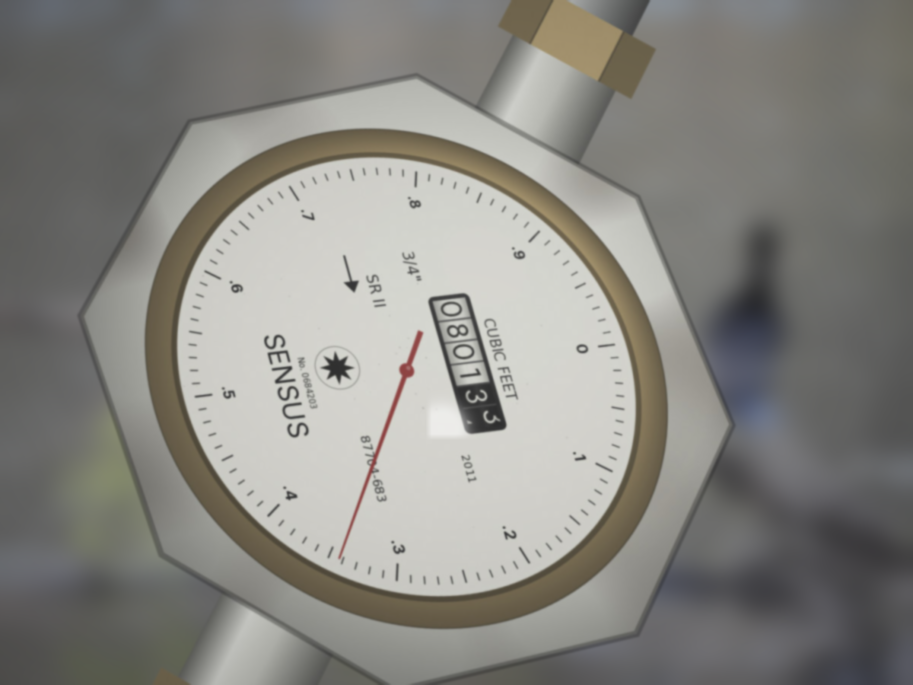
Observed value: 80133.34,ft³
